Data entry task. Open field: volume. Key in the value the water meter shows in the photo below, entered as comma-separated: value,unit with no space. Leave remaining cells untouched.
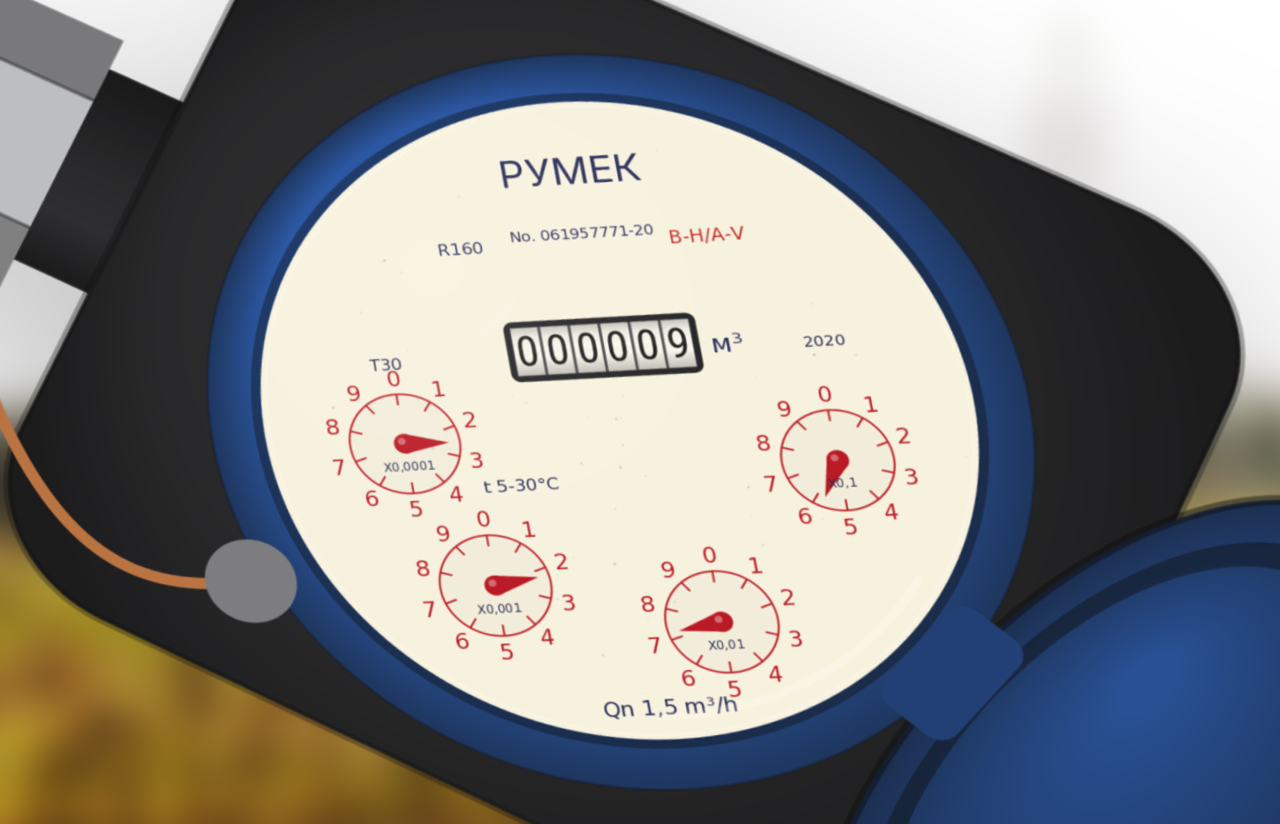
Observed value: 9.5722,m³
